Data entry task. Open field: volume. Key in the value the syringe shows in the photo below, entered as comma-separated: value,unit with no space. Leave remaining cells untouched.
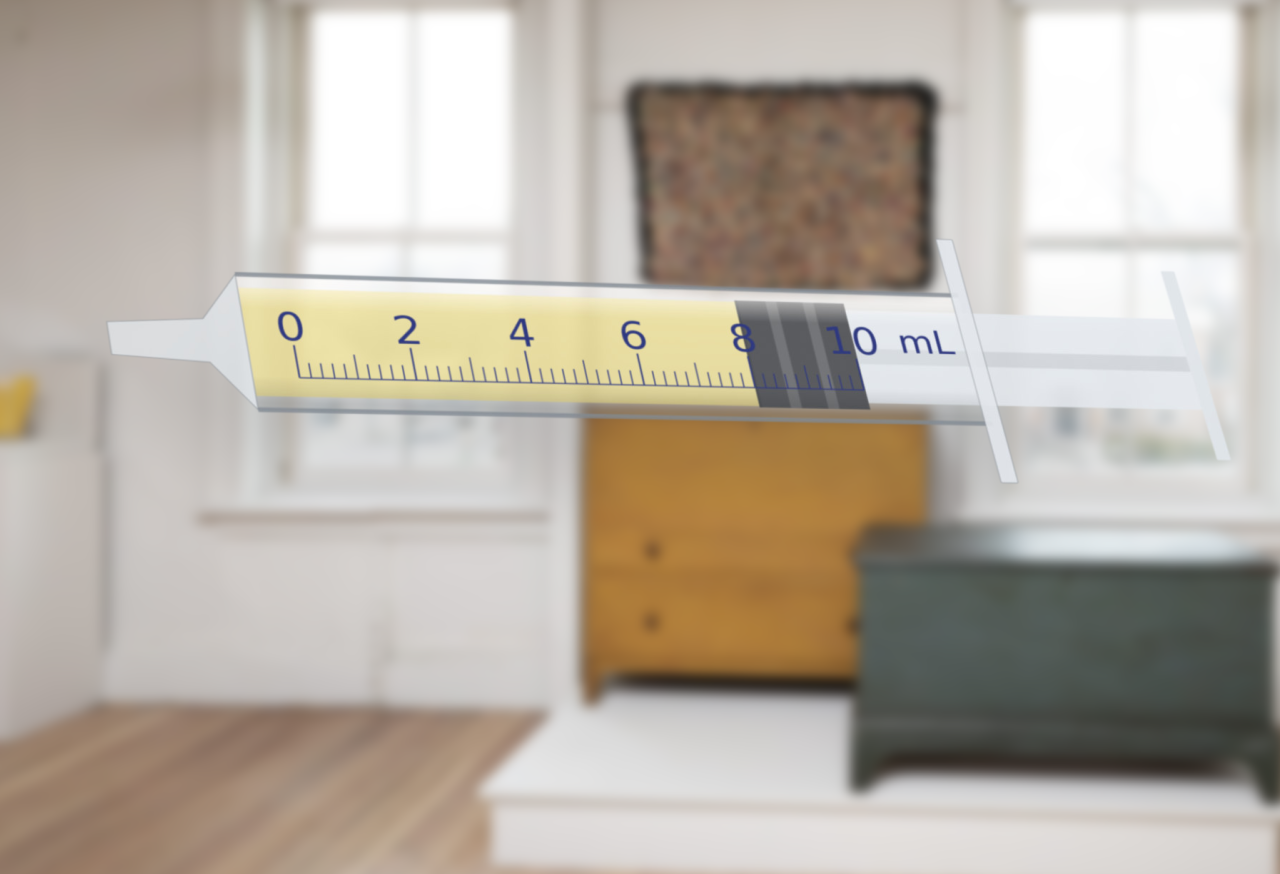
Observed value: 8,mL
